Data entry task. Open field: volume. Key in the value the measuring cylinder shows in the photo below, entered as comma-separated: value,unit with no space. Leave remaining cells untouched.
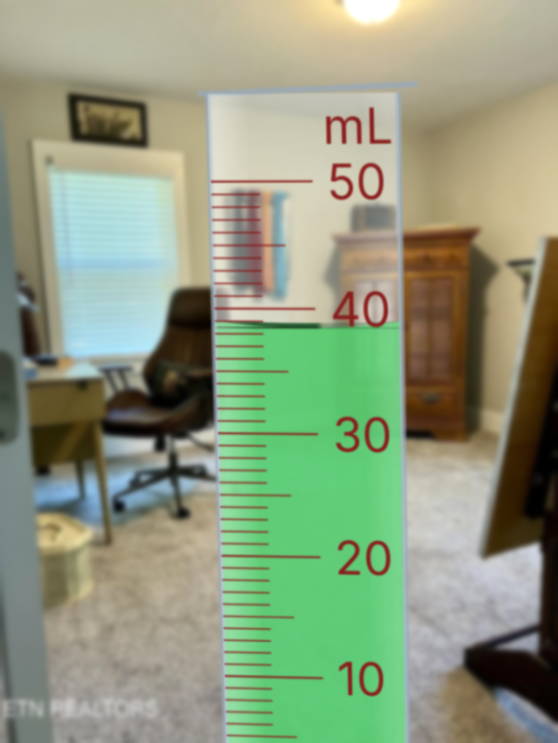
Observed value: 38.5,mL
